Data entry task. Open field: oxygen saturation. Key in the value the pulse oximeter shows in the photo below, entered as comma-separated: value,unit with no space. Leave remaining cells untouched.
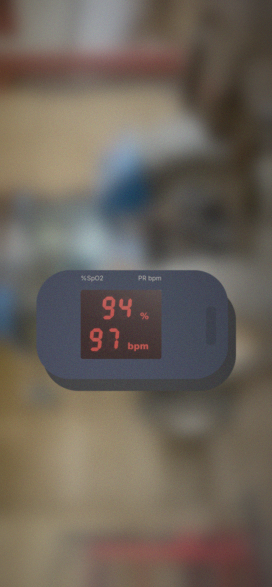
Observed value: 94,%
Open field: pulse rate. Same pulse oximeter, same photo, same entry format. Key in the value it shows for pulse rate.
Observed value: 97,bpm
